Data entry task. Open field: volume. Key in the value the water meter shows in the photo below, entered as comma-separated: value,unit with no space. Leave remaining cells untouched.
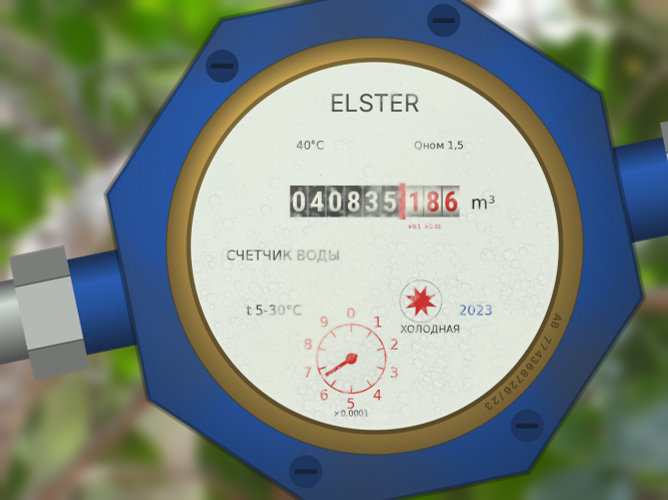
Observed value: 40835.1866,m³
